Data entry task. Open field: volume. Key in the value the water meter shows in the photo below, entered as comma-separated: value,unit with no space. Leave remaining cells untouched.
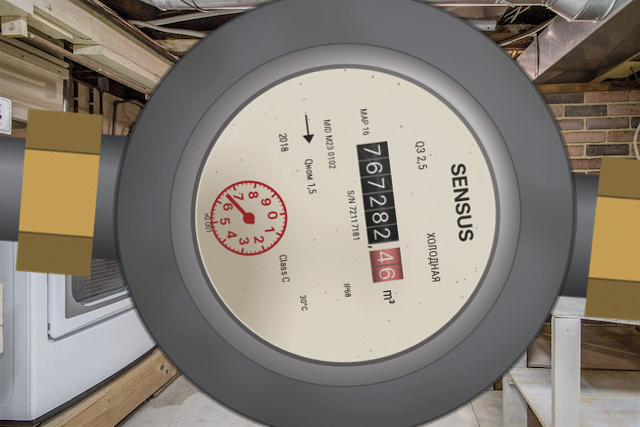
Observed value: 767282.466,m³
